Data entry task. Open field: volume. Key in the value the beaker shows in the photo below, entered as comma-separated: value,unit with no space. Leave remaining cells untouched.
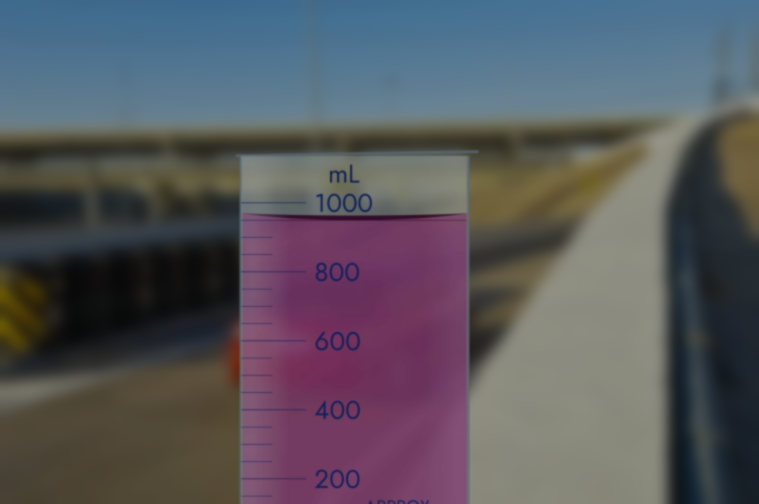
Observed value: 950,mL
